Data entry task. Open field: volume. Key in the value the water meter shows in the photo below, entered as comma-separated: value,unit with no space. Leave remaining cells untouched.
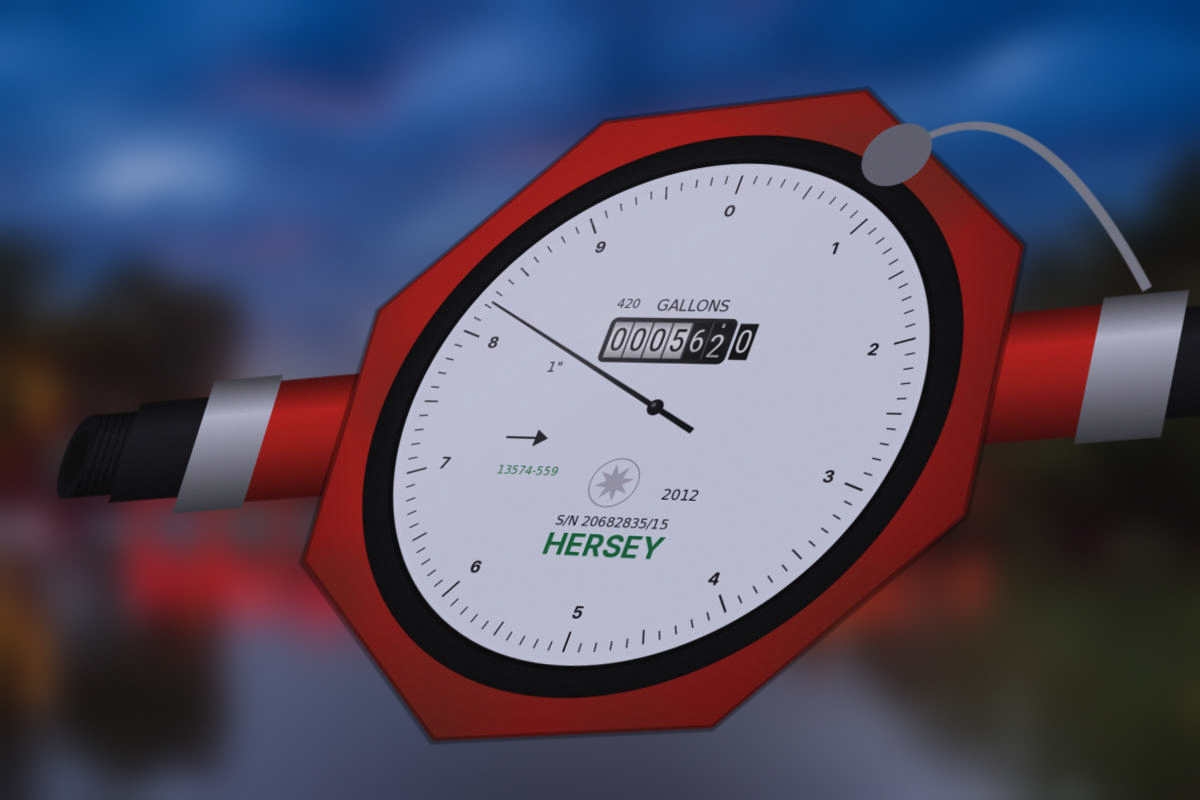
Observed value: 5618.2,gal
